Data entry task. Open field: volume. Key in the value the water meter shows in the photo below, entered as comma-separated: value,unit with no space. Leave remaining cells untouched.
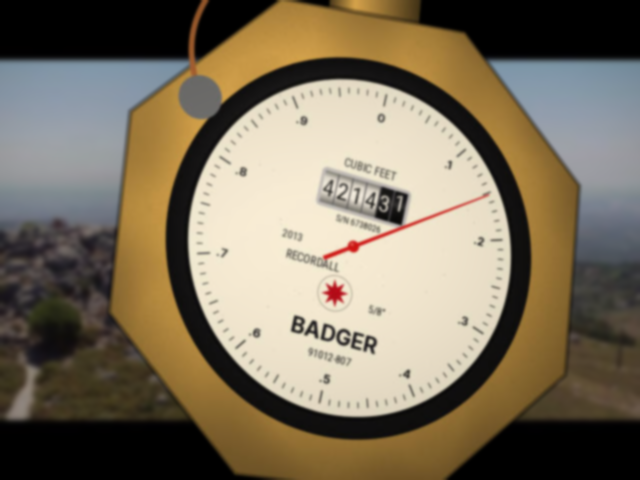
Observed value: 421431.15,ft³
